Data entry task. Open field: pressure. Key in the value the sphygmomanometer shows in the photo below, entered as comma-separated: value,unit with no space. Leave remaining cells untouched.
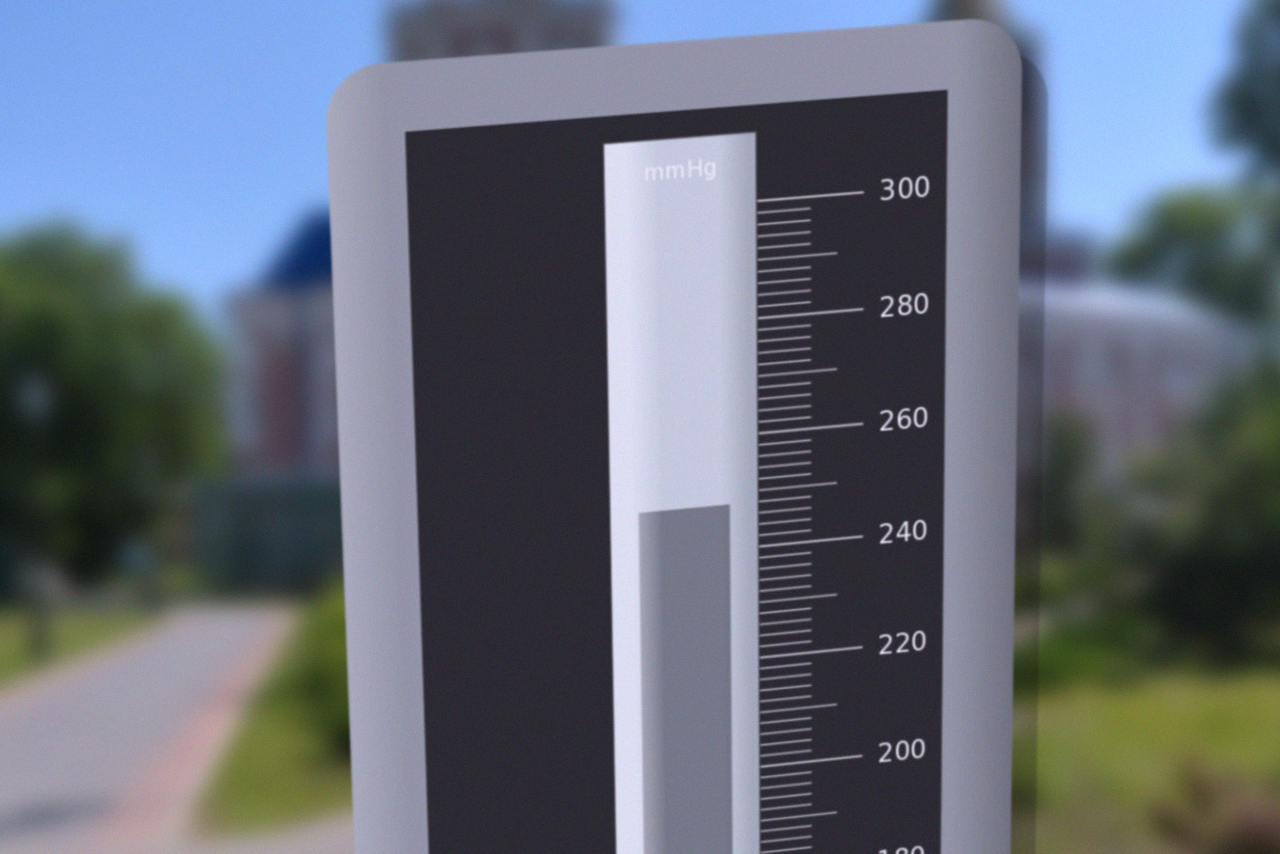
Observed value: 248,mmHg
